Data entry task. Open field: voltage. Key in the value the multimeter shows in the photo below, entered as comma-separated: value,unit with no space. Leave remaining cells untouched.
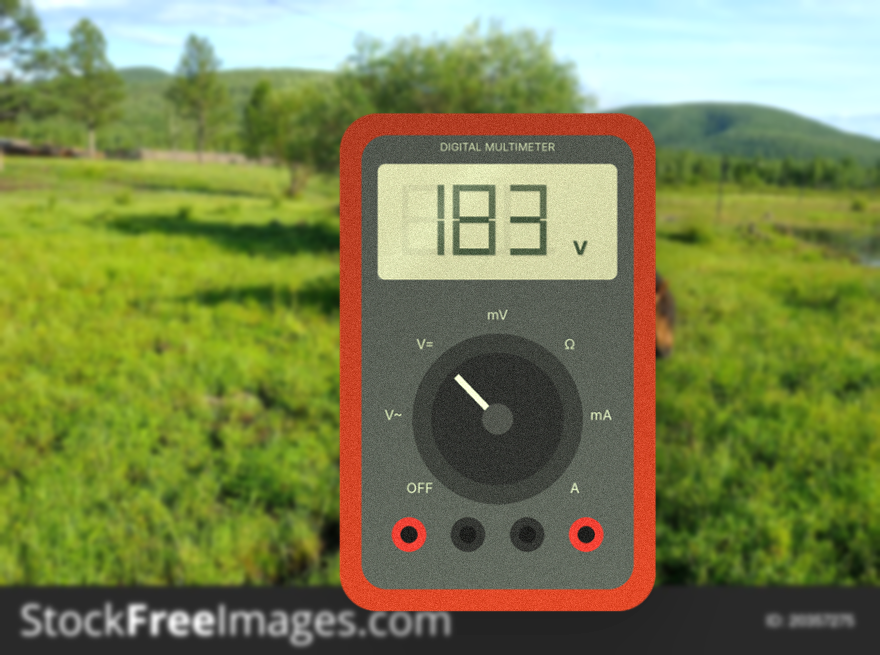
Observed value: 183,V
